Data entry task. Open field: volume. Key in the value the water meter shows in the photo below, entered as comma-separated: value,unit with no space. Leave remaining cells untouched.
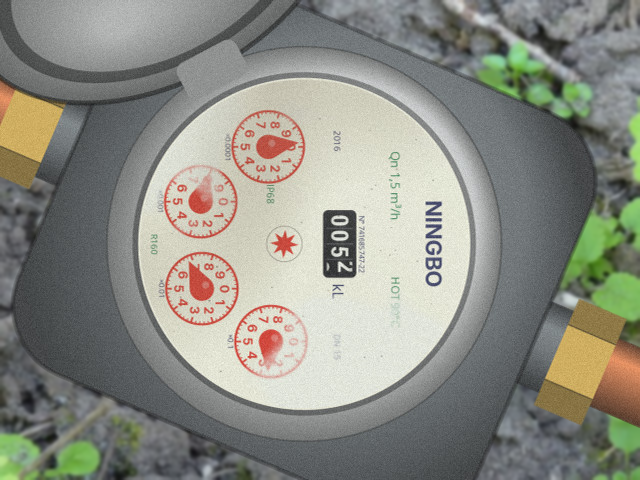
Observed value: 52.2679,kL
